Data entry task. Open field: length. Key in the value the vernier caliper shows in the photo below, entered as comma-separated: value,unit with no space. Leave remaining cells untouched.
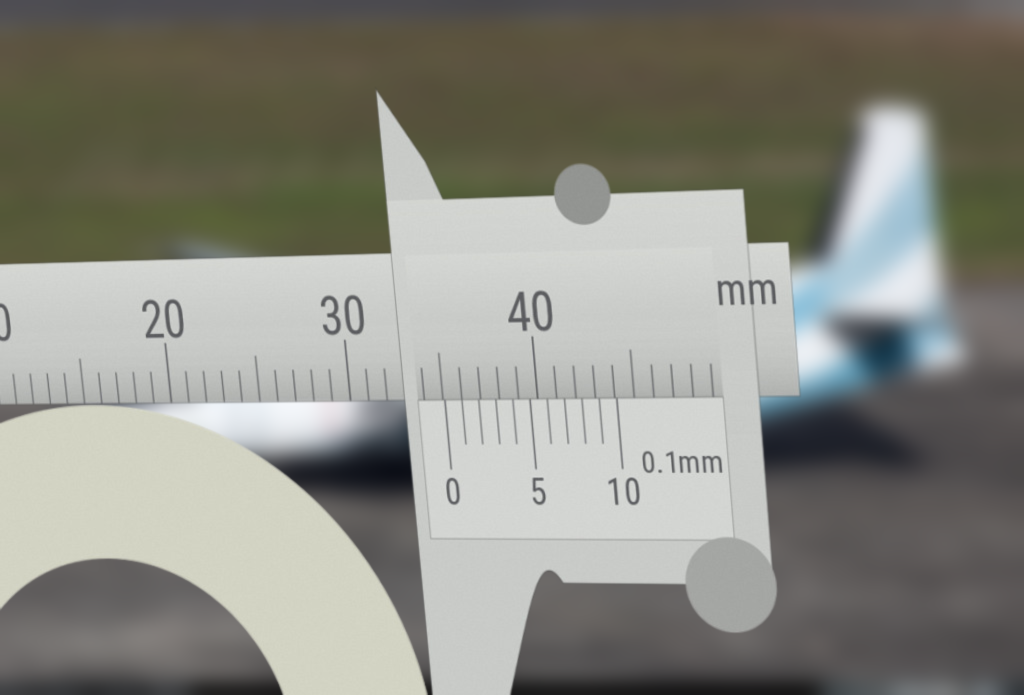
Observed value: 35.1,mm
